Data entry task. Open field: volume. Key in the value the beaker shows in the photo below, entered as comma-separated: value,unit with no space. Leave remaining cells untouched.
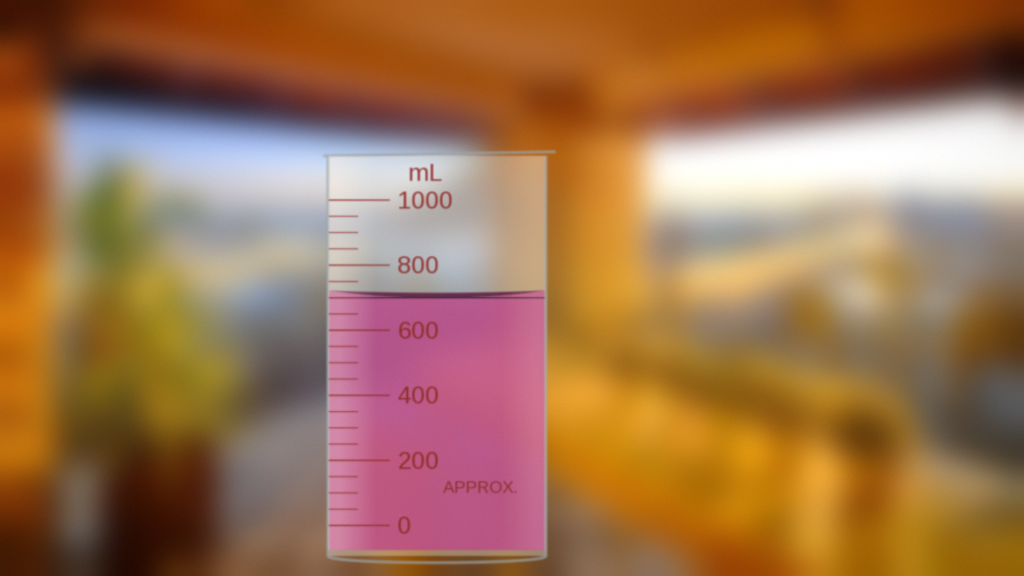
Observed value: 700,mL
